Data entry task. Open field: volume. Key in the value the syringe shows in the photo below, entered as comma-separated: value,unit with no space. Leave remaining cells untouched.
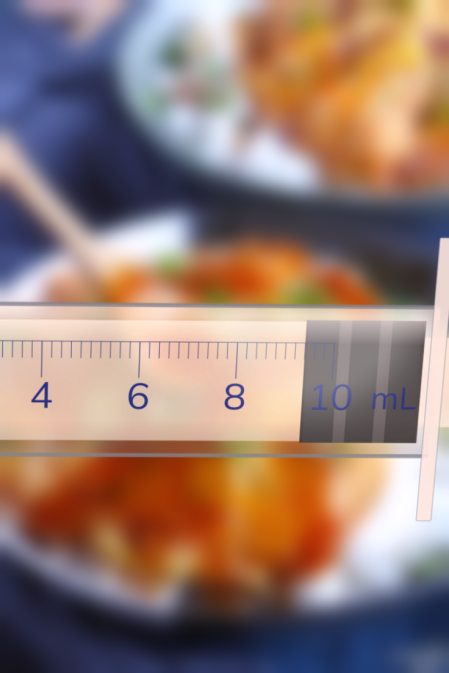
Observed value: 9.4,mL
